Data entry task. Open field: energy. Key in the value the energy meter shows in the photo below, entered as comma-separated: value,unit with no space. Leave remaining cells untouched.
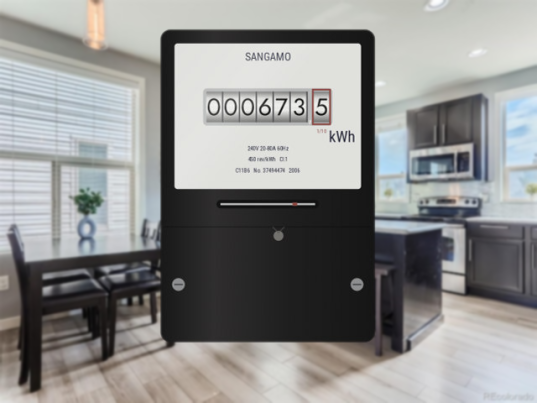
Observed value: 673.5,kWh
